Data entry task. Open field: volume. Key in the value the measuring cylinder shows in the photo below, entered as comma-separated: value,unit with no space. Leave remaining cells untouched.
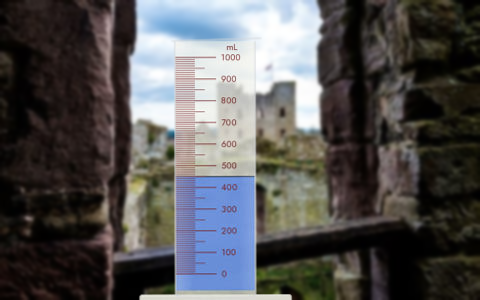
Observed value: 450,mL
